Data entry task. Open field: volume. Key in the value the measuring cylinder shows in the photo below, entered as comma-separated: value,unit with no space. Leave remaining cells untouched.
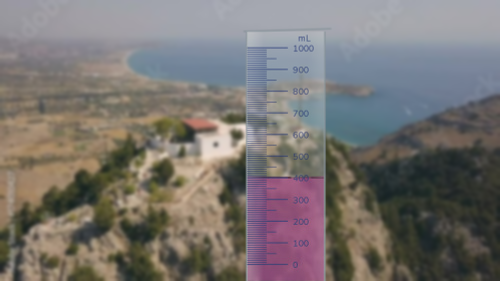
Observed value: 400,mL
